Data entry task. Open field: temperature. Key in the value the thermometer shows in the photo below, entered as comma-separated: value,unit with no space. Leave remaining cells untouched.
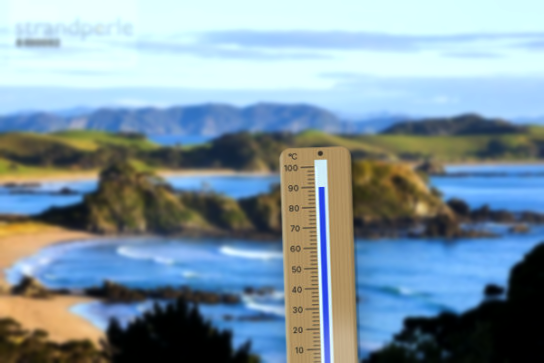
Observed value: 90,°C
